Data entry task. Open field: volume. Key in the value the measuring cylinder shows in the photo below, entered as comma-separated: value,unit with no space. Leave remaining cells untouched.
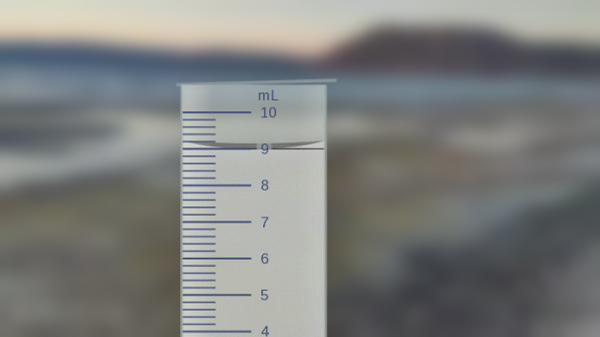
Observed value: 9,mL
